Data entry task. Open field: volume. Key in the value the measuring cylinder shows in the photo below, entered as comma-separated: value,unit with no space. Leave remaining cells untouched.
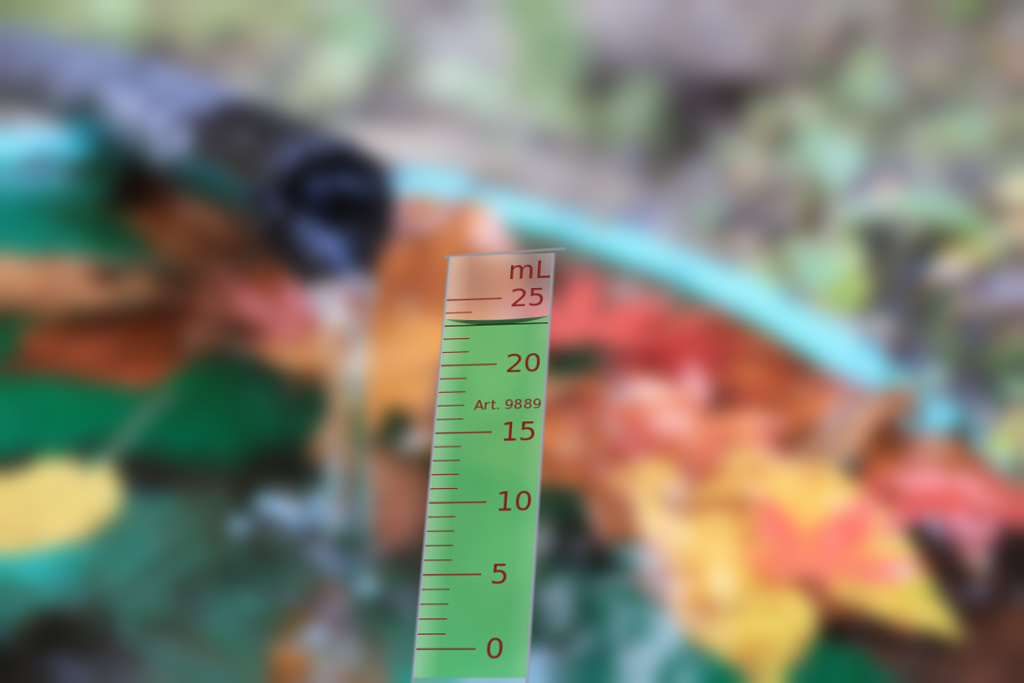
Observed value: 23,mL
